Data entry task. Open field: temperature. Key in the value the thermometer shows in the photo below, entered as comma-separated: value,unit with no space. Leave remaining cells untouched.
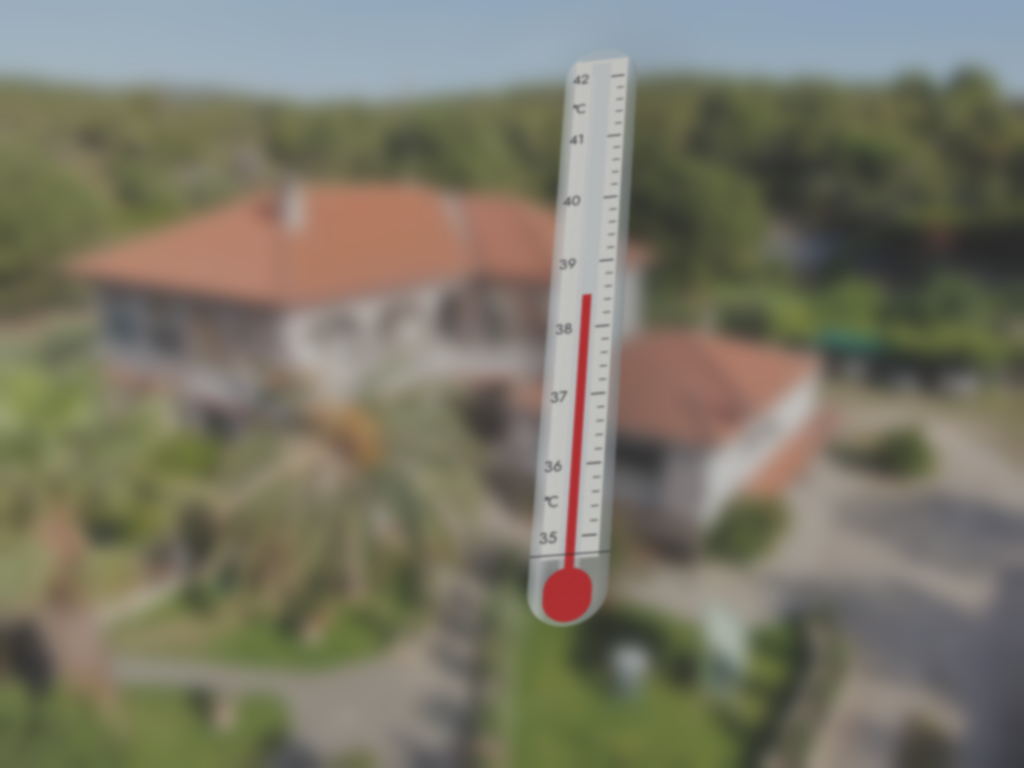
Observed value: 38.5,°C
